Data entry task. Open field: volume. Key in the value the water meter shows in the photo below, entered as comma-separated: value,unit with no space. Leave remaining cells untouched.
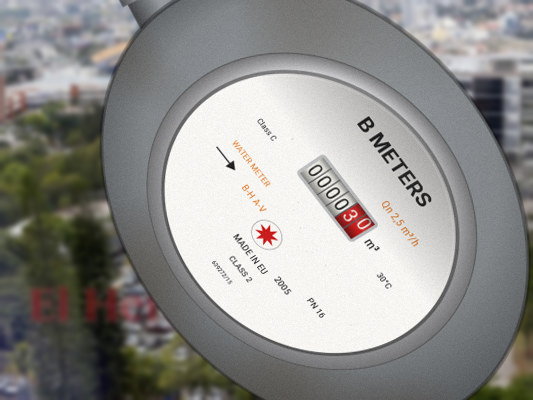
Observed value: 0.30,m³
